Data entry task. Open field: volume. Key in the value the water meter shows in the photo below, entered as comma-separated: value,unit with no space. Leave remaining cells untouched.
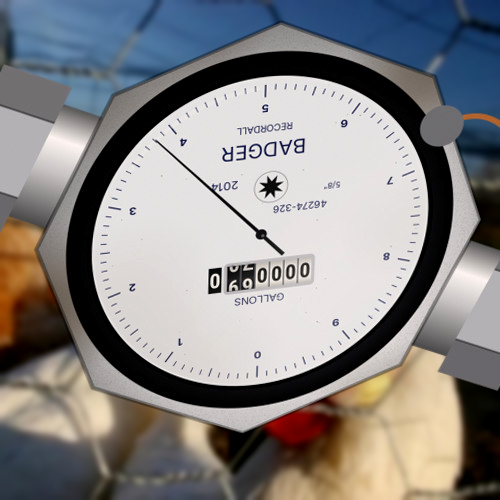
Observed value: 693.8,gal
